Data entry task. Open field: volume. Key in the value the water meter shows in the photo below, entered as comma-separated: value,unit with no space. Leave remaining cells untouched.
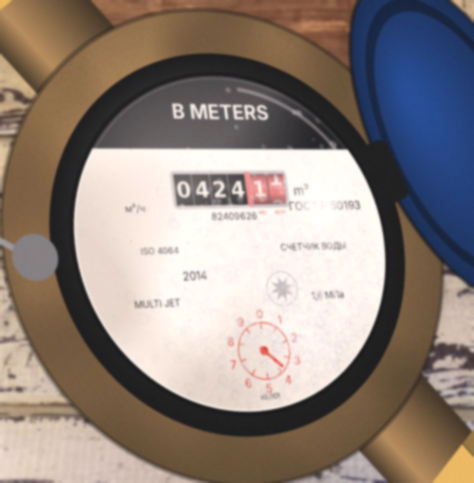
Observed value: 424.113,m³
